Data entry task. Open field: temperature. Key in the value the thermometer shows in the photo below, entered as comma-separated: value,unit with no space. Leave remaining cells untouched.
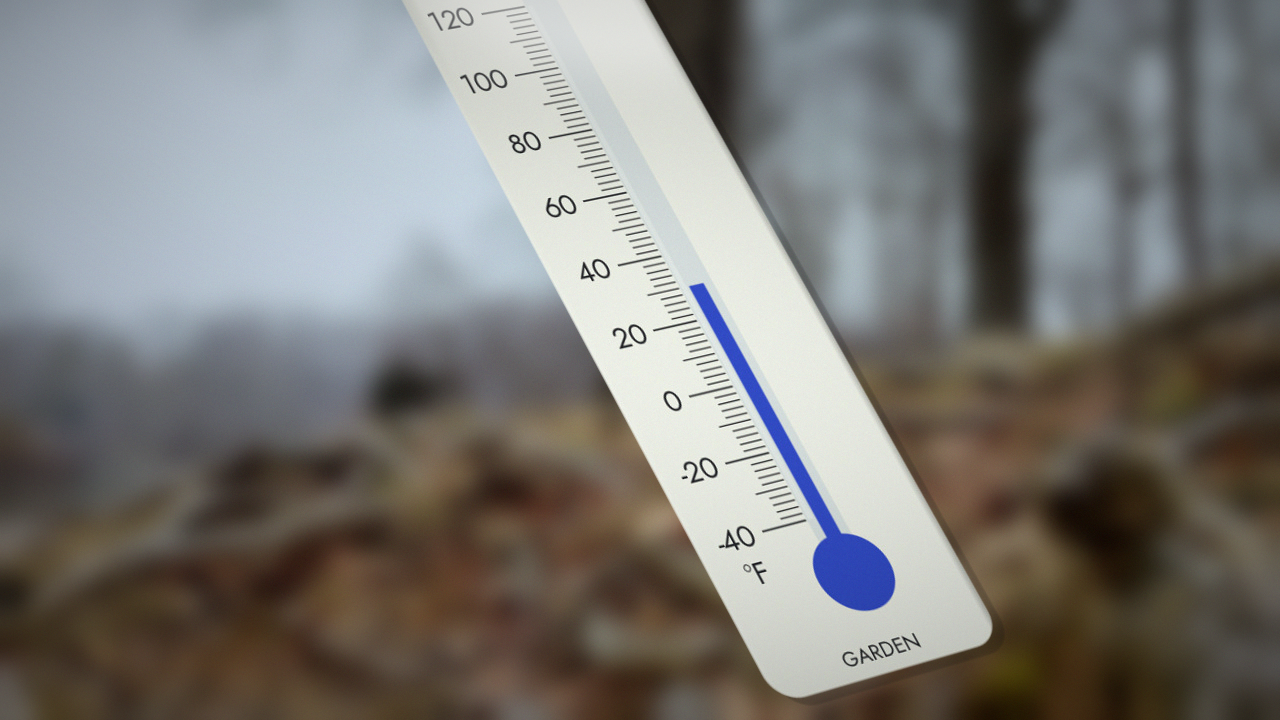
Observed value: 30,°F
